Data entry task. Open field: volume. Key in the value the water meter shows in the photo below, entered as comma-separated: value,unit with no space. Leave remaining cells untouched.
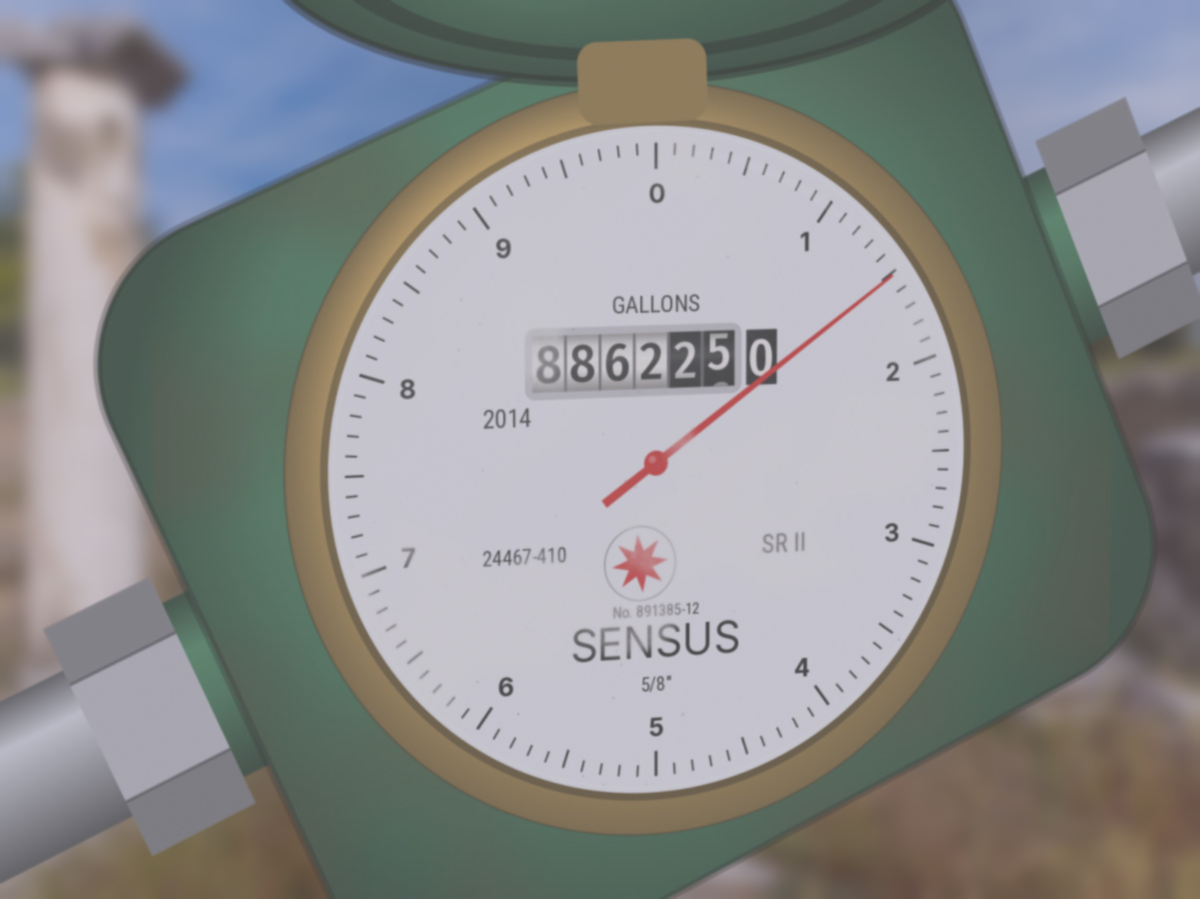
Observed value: 8862251.5,gal
